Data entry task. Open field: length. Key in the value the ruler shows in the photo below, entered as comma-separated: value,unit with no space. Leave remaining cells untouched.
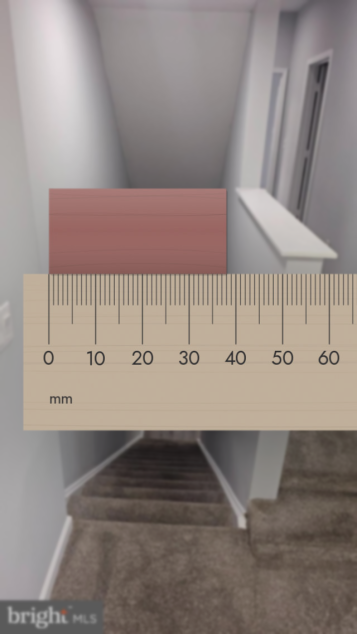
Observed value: 38,mm
